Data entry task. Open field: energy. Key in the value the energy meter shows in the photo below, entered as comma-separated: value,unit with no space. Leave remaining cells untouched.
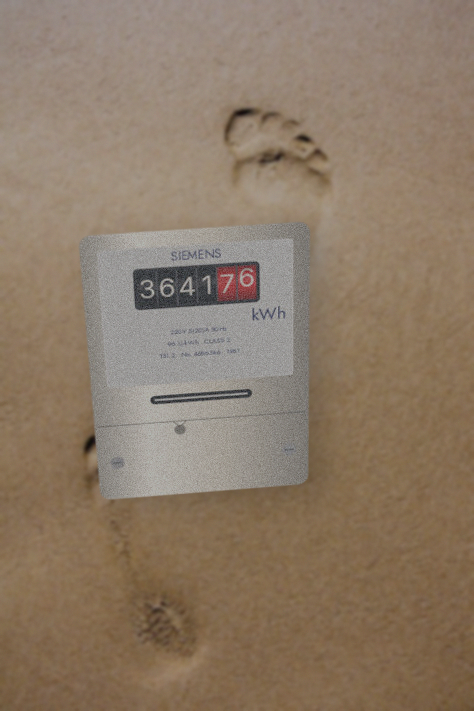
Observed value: 3641.76,kWh
